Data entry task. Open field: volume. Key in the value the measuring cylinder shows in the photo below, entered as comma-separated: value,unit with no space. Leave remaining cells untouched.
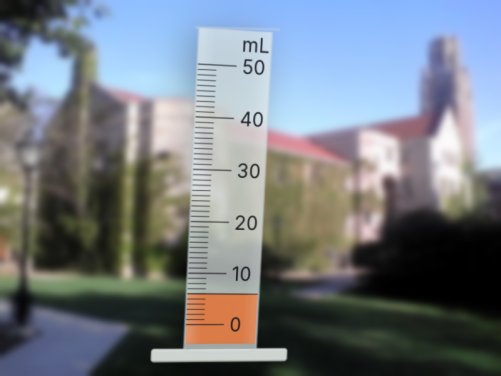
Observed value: 6,mL
